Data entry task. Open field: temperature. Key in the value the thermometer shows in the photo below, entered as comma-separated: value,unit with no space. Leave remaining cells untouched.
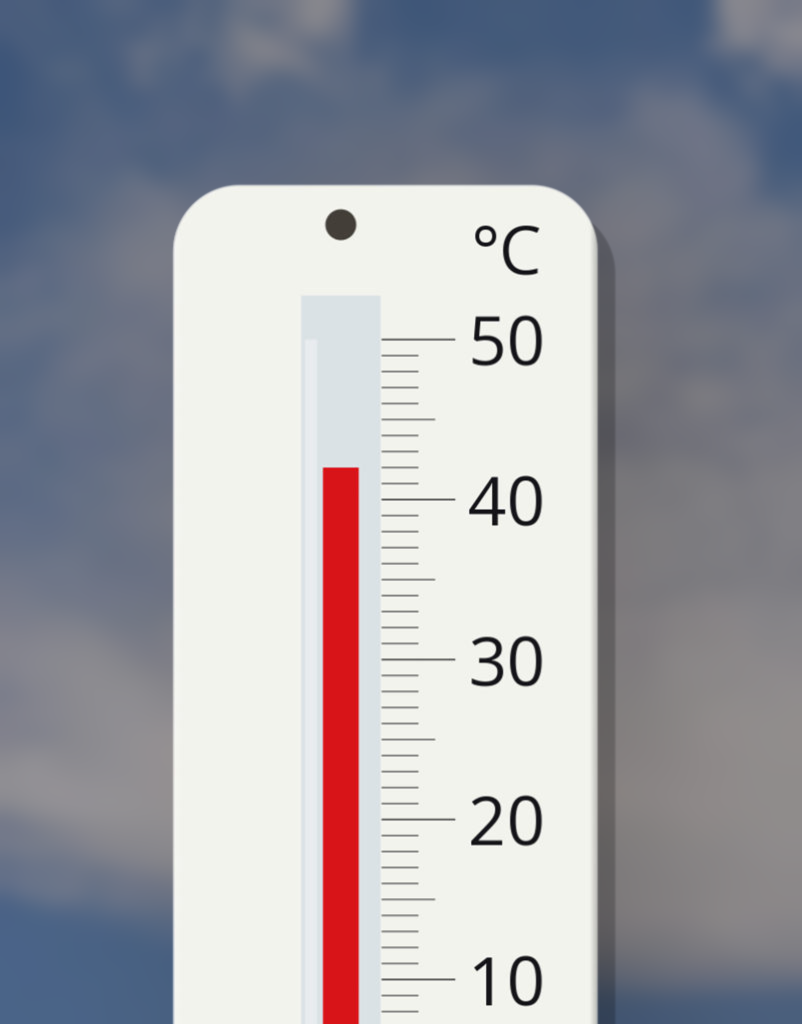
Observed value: 42,°C
